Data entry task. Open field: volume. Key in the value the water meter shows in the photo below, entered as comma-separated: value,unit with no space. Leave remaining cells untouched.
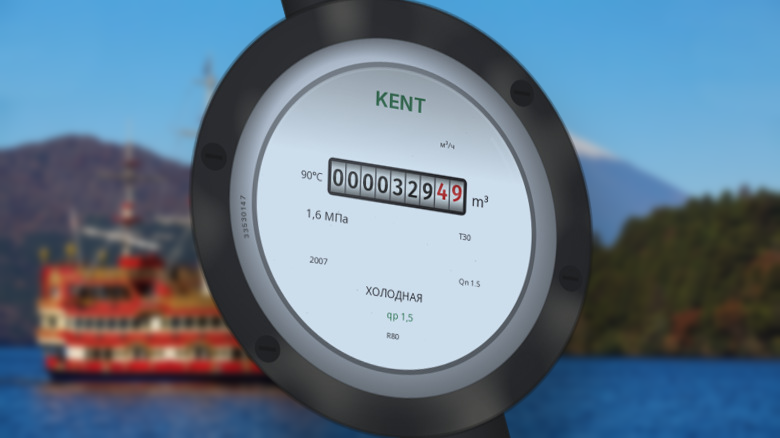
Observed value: 329.49,m³
